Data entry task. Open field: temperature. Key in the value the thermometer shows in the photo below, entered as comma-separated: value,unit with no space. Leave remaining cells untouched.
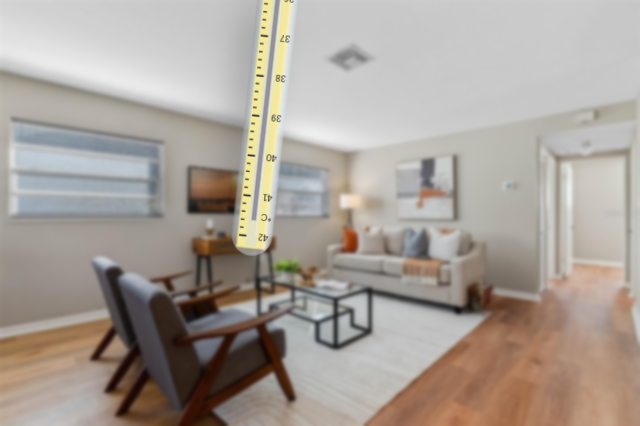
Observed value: 41.6,°C
